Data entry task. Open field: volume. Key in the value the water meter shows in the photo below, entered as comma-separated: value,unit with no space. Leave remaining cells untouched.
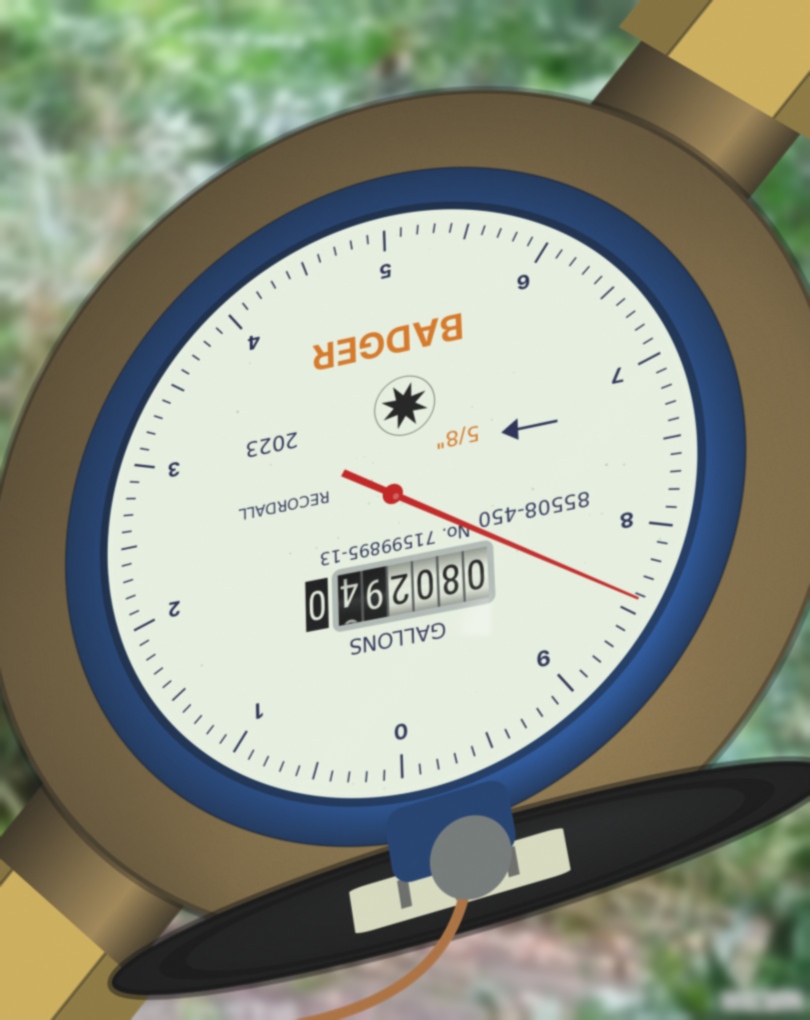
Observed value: 802938.4,gal
